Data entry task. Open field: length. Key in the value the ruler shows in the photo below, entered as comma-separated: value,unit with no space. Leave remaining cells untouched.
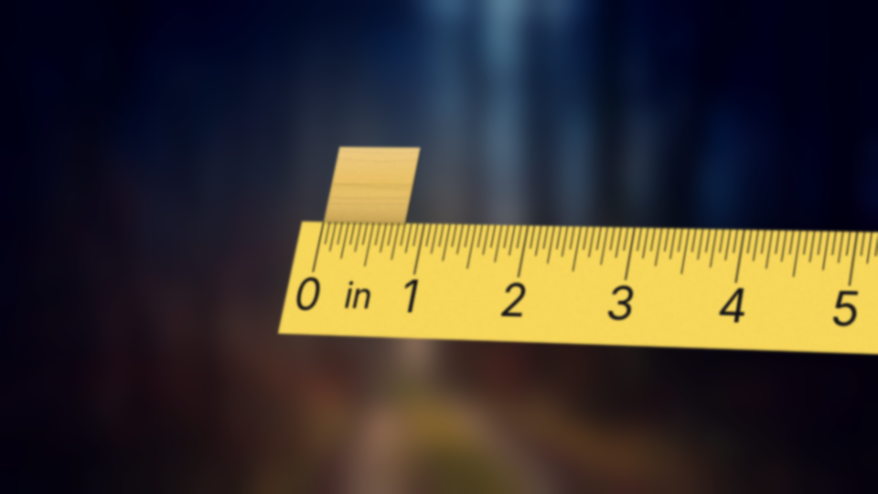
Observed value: 0.8125,in
